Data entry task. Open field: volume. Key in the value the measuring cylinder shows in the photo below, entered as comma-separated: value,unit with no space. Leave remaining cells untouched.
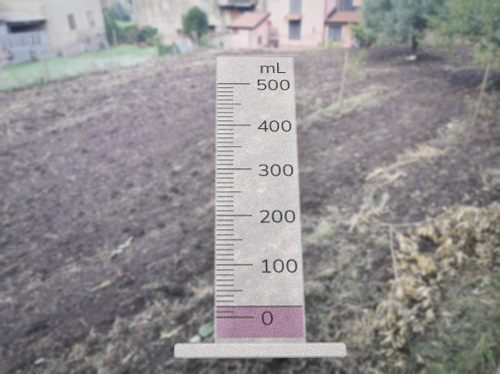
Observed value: 20,mL
